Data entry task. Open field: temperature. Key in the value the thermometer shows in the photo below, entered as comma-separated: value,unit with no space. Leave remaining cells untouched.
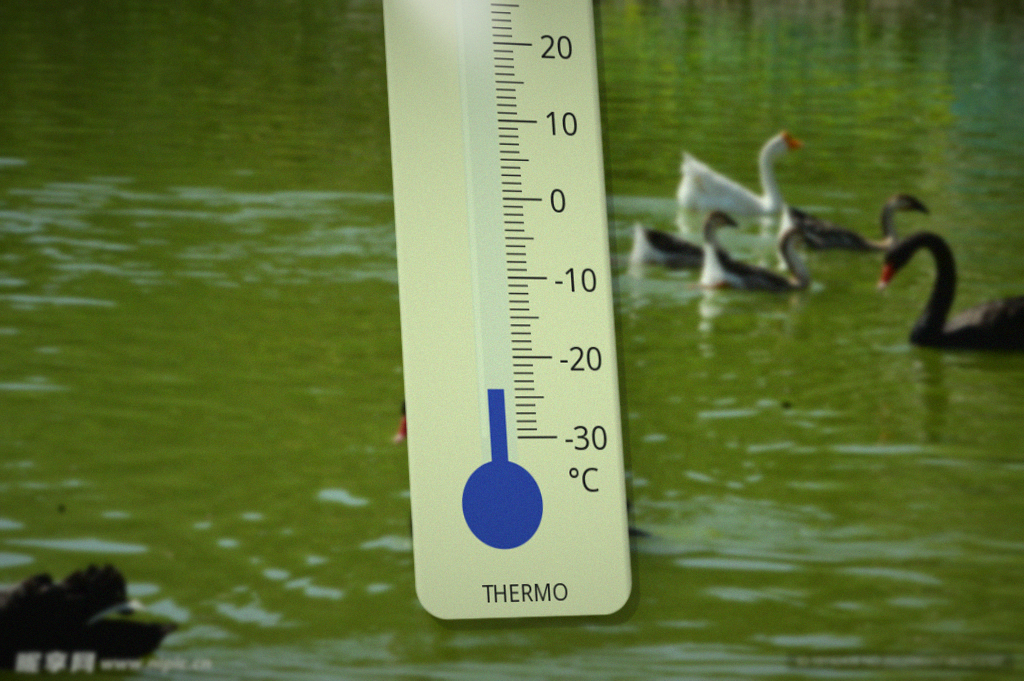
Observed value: -24,°C
